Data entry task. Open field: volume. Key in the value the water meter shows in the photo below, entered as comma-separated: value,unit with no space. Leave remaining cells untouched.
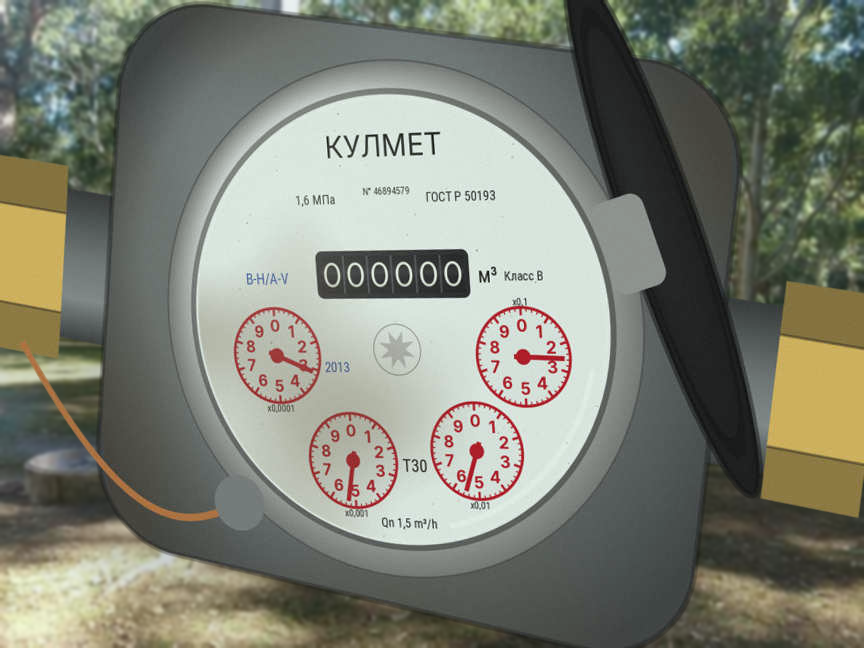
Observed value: 0.2553,m³
